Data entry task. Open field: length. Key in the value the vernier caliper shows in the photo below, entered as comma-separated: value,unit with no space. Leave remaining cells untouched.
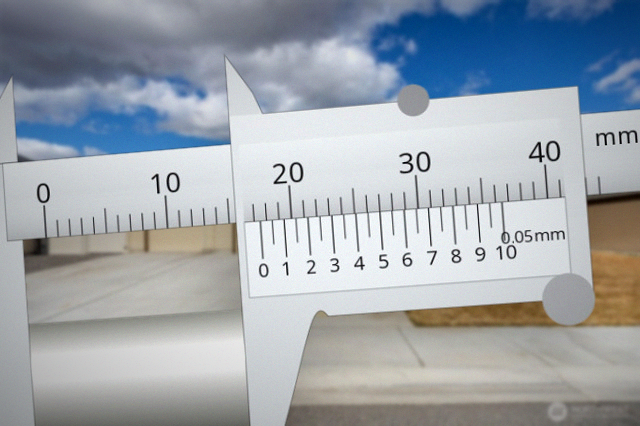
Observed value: 17.5,mm
